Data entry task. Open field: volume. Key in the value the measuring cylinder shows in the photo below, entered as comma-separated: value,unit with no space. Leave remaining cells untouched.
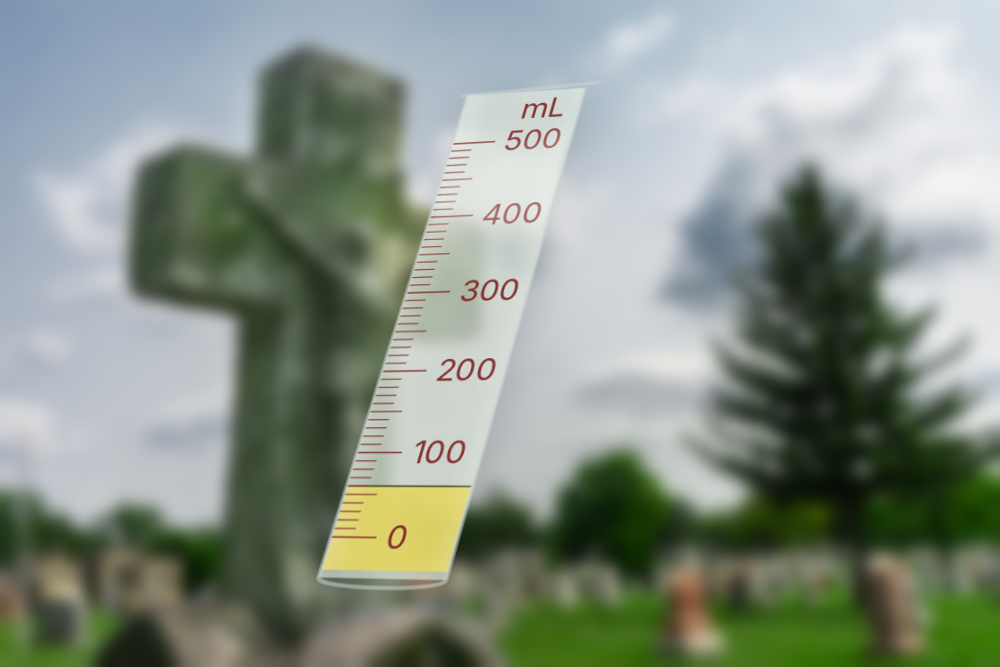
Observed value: 60,mL
